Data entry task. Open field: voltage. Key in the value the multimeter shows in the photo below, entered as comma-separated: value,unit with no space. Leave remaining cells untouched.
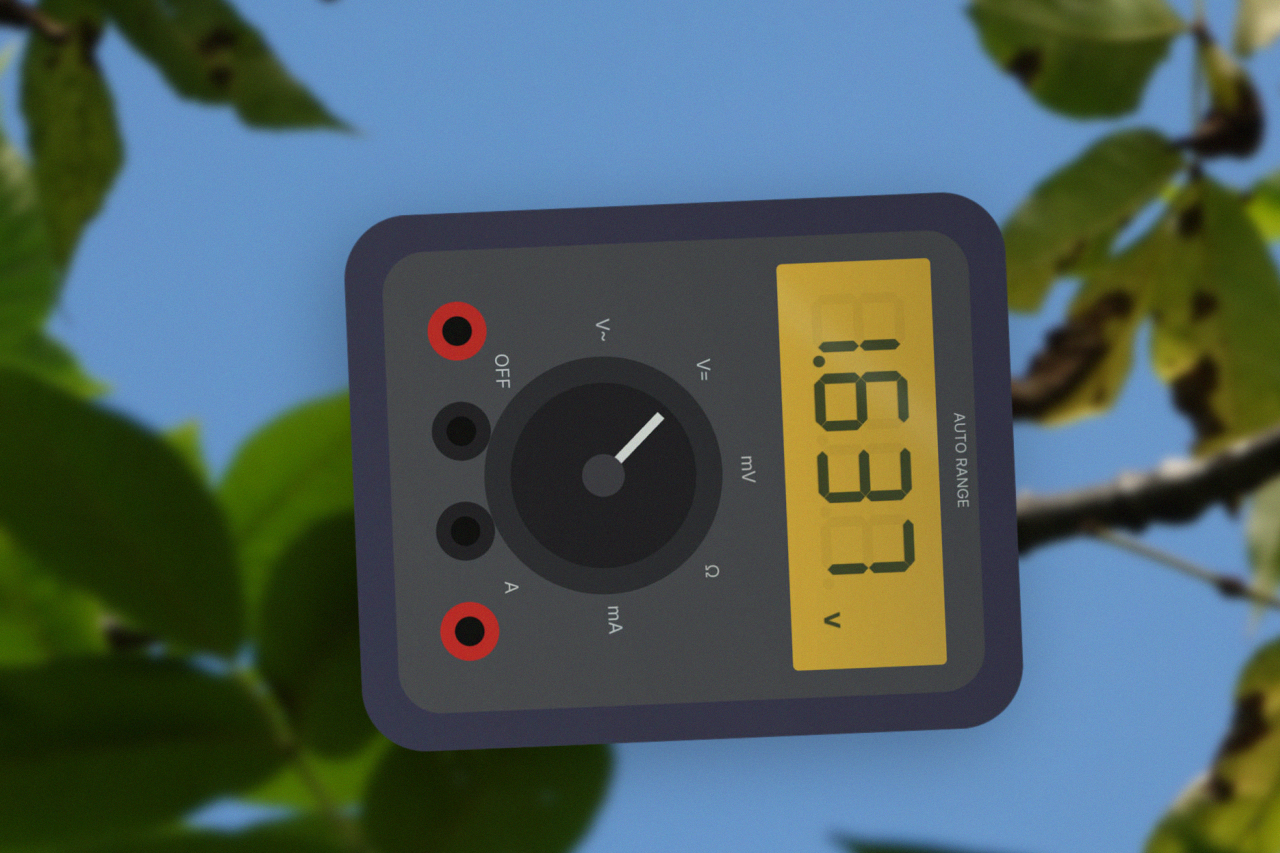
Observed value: 1.637,V
